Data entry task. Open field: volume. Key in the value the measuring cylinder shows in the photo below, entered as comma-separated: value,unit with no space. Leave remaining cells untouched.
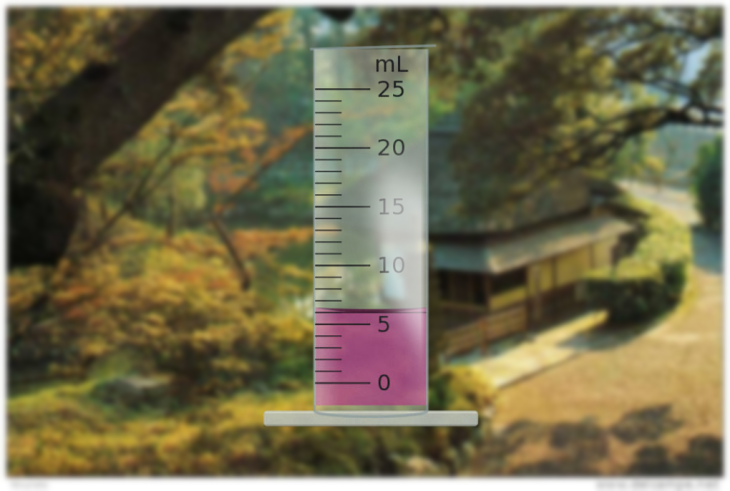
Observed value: 6,mL
